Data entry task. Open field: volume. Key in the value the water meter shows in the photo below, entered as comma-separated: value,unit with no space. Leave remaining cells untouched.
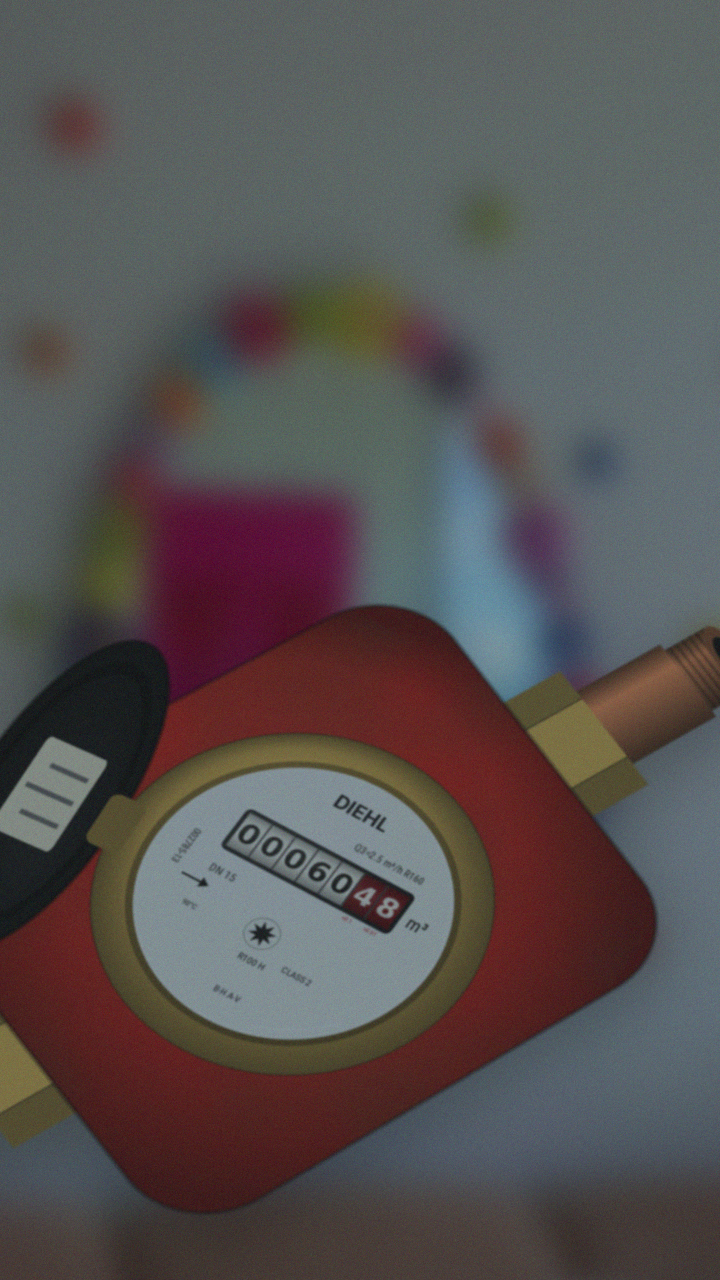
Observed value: 60.48,m³
